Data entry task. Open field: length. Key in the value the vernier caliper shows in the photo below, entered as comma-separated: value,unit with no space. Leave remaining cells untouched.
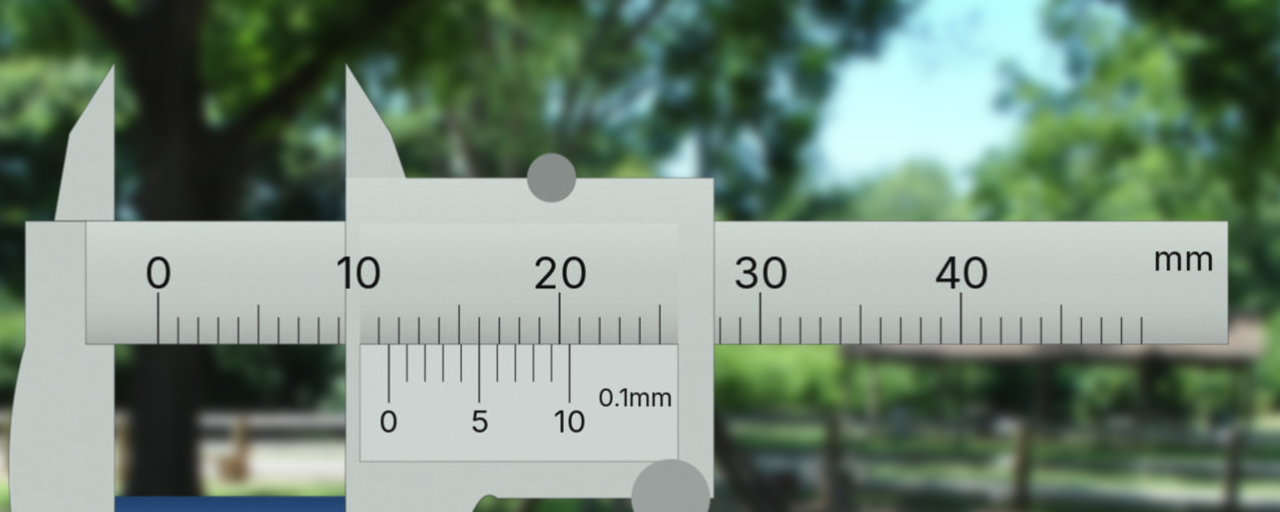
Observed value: 11.5,mm
